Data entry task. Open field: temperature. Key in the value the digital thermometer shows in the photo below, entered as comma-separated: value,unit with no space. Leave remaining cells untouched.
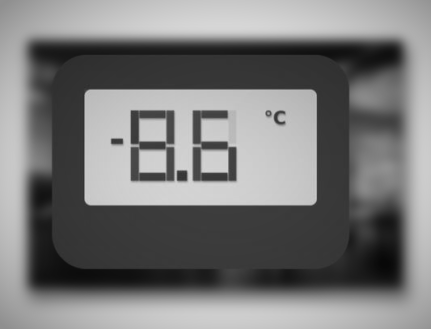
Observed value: -8.6,°C
